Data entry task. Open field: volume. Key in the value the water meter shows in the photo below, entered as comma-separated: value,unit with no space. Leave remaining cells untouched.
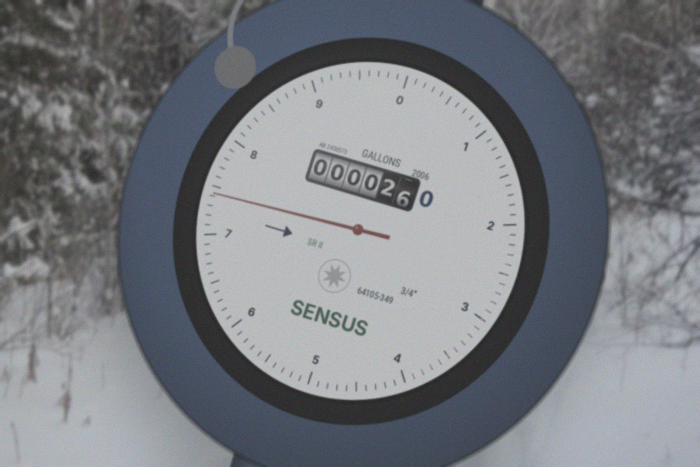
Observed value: 257.4,gal
